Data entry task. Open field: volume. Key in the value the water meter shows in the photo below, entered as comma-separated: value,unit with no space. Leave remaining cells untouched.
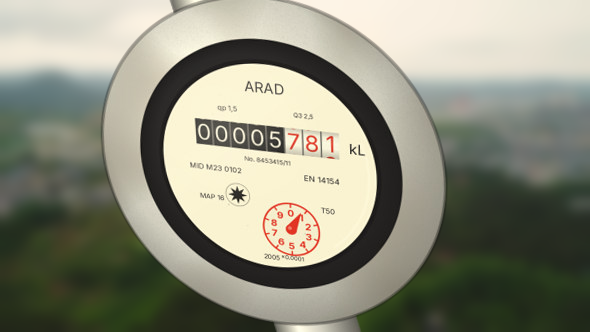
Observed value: 5.7810,kL
